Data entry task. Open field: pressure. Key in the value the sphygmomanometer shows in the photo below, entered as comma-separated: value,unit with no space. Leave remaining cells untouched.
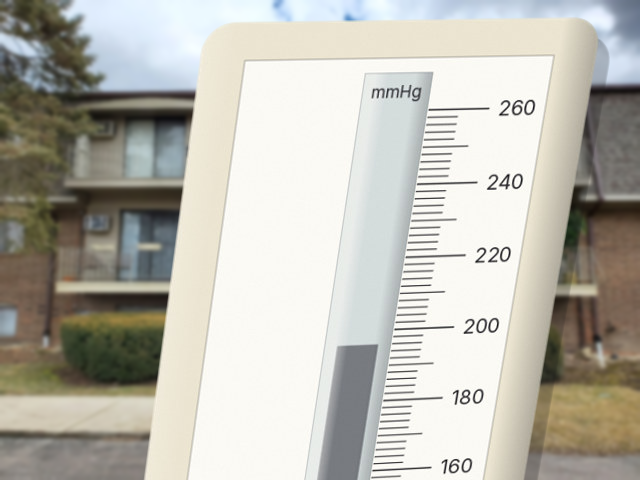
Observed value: 196,mmHg
